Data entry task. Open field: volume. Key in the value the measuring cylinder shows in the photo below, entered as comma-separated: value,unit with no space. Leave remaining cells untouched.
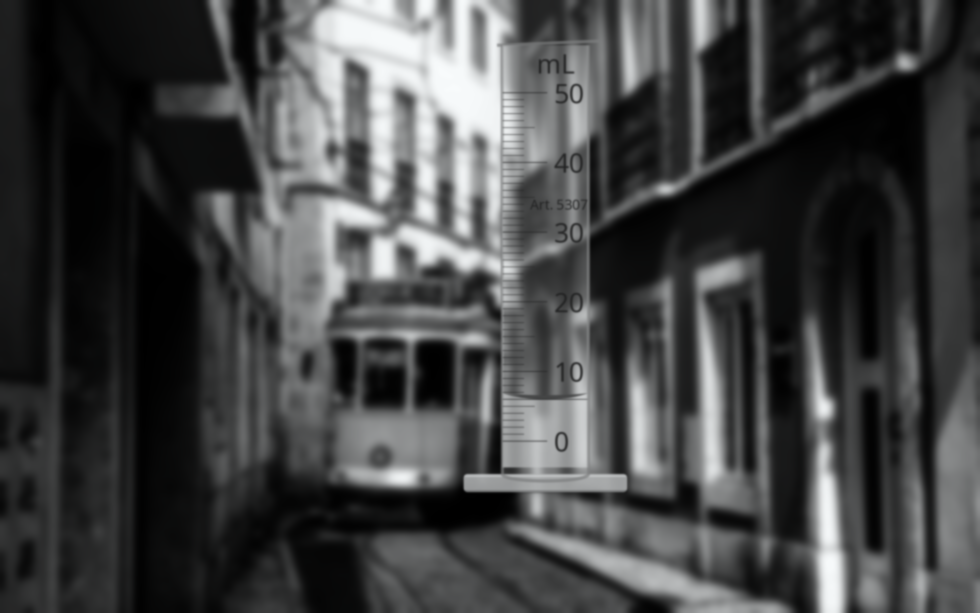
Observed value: 6,mL
